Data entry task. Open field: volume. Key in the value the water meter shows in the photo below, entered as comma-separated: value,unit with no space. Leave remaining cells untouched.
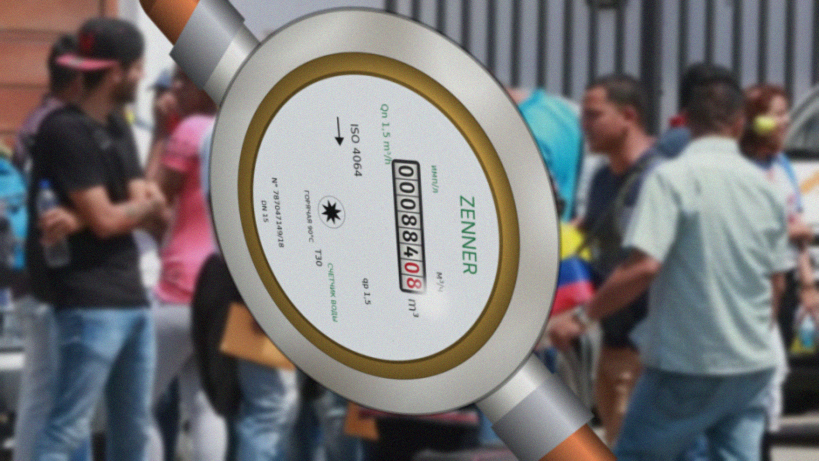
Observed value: 884.08,m³
